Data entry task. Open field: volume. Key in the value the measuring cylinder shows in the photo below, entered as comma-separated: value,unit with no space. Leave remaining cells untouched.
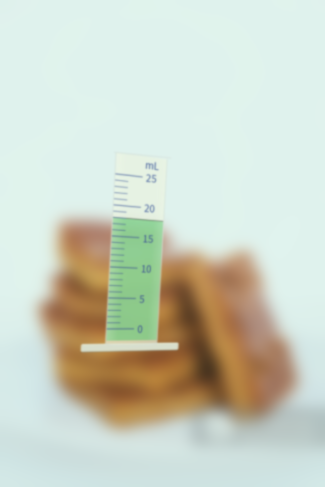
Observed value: 18,mL
